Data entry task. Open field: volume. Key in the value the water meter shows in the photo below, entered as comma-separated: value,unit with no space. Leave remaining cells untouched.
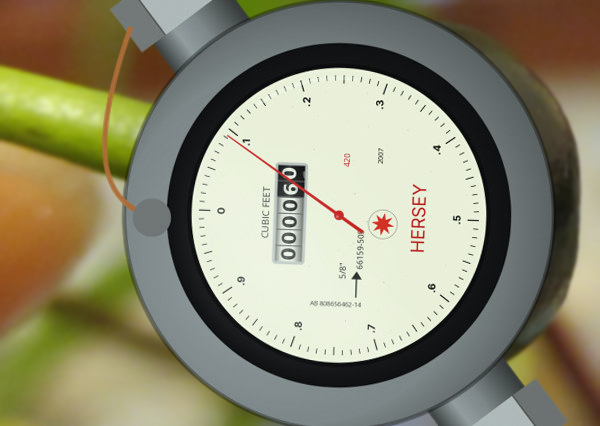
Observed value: 60.09,ft³
